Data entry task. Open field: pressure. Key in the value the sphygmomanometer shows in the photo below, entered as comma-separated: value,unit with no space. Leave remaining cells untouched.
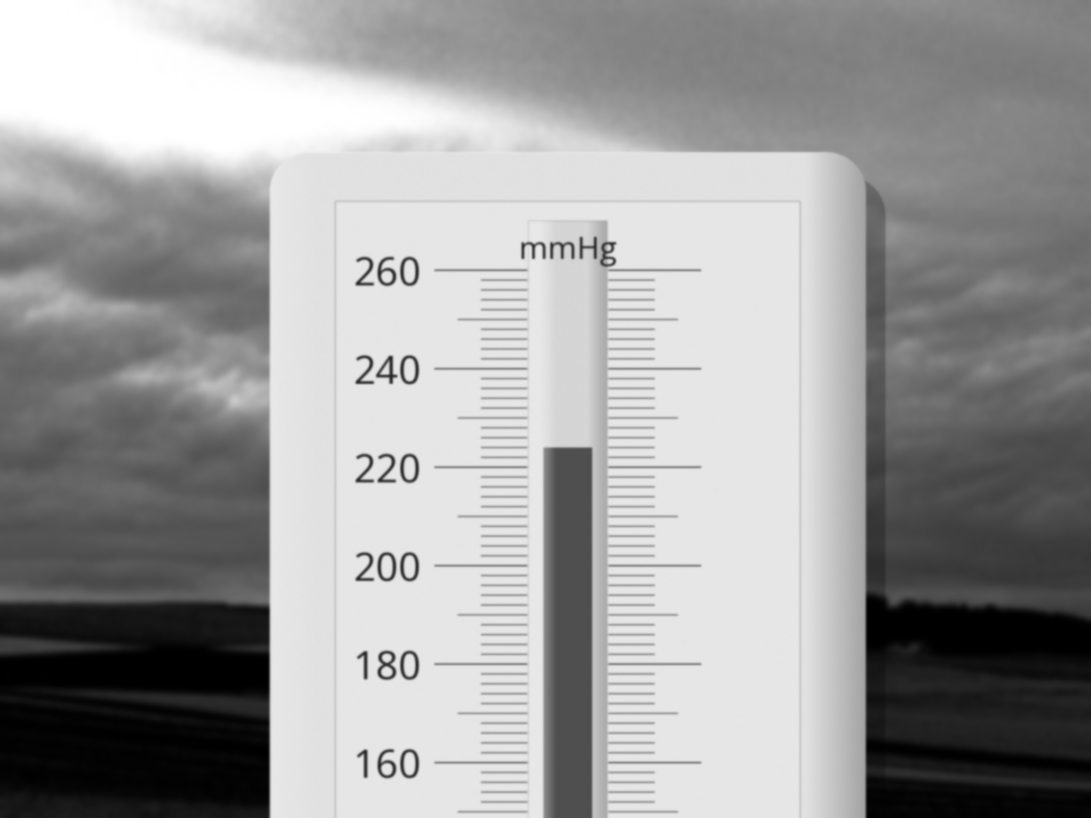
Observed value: 224,mmHg
